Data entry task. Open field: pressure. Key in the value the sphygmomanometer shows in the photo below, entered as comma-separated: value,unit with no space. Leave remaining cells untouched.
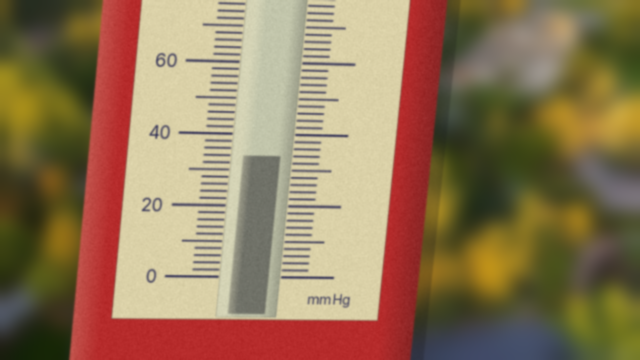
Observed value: 34,mmHg
